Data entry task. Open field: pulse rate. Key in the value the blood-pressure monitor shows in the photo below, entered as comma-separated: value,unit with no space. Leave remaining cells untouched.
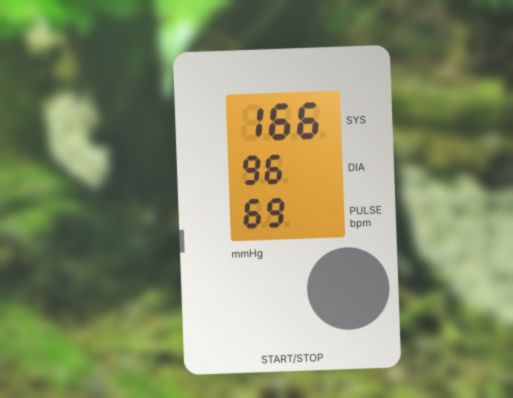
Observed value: 69,bpm
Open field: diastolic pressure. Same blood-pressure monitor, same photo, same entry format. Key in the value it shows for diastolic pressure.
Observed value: 96,mmHg
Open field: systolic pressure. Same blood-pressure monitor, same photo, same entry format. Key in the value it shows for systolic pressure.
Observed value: 166,mmHg
